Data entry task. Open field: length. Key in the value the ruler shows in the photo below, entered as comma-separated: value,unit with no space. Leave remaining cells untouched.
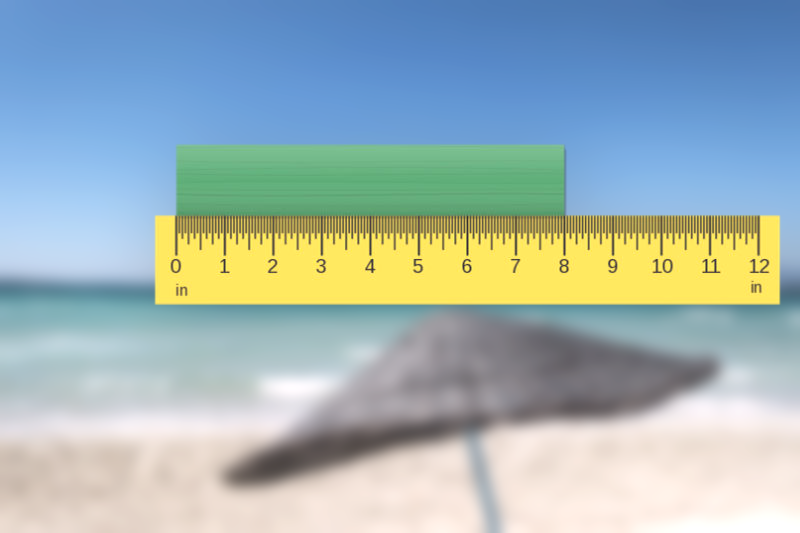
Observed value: 8,in
